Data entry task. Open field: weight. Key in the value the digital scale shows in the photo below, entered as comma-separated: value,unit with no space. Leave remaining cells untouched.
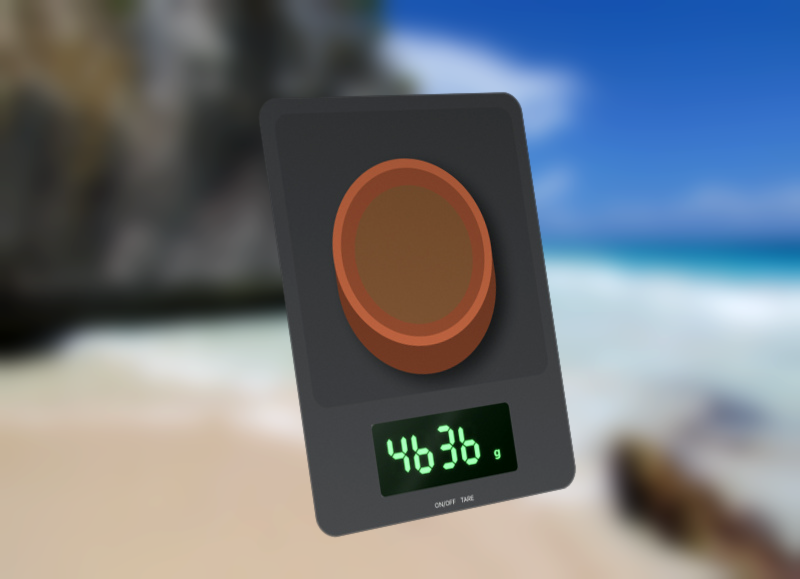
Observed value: 4636,g
